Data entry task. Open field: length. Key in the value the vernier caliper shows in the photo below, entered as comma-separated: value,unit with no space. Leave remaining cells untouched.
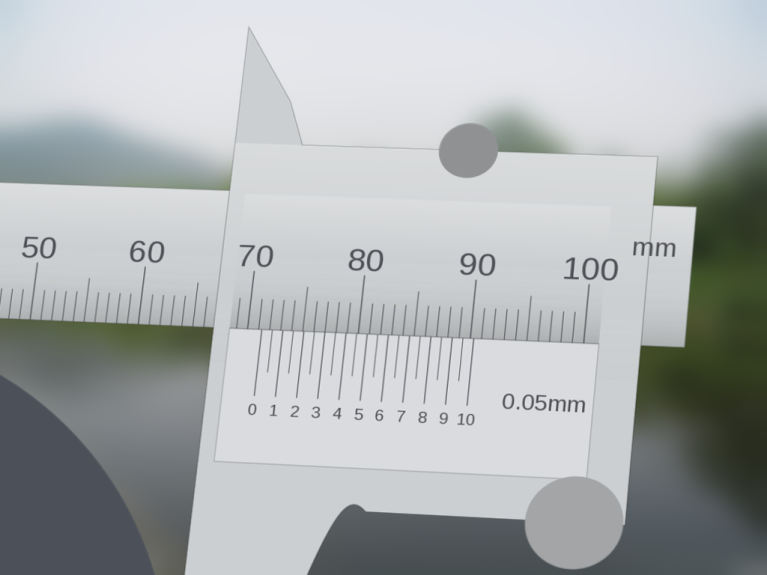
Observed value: 71.3,mm
